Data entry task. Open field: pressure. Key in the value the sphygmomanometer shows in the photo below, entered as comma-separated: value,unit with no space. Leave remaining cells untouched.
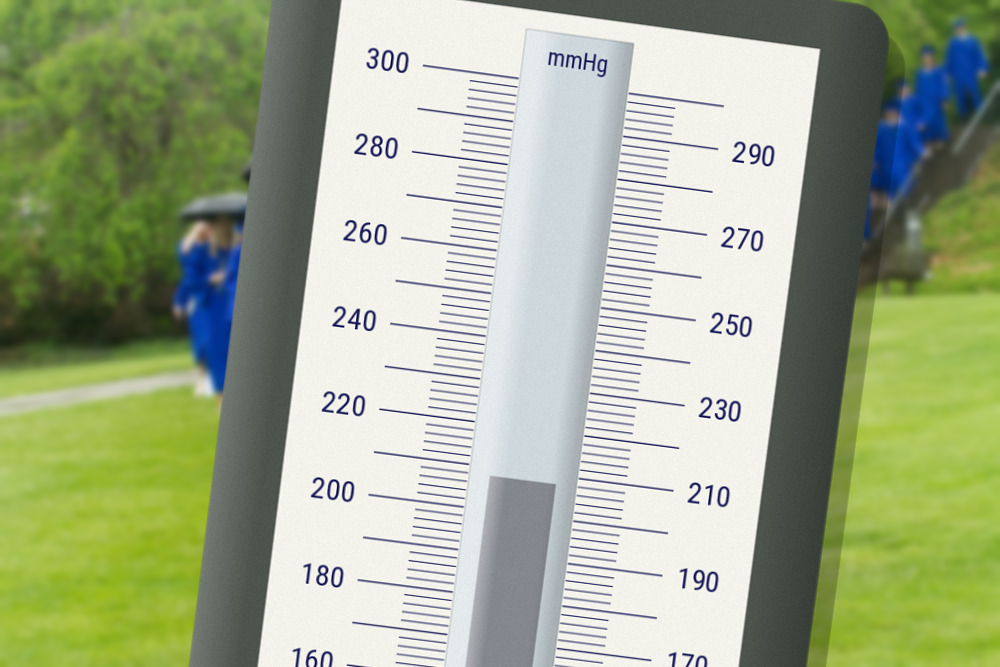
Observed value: 208,mmHg
